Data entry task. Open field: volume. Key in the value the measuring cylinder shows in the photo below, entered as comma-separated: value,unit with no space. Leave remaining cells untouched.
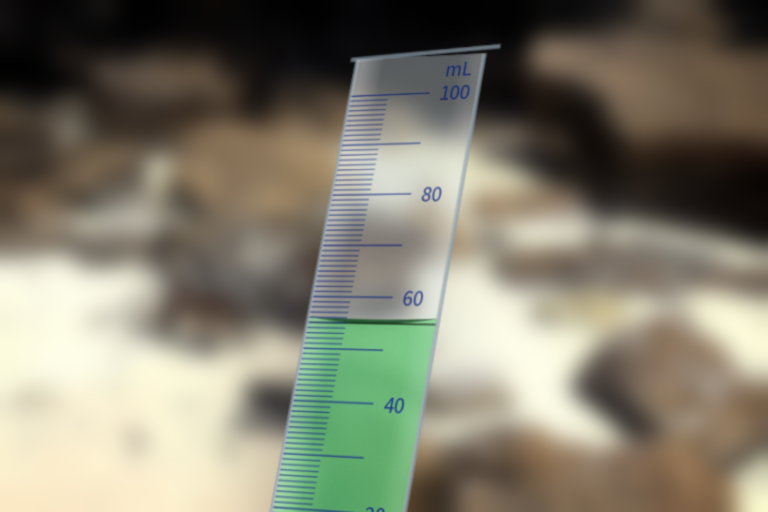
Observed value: 55,mL
